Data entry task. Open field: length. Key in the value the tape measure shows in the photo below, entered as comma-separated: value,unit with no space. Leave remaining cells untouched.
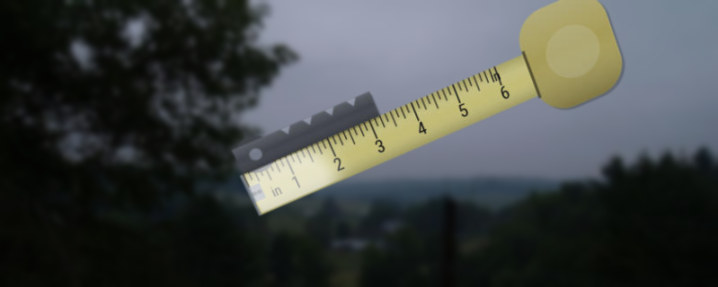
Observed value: 3.25,in
